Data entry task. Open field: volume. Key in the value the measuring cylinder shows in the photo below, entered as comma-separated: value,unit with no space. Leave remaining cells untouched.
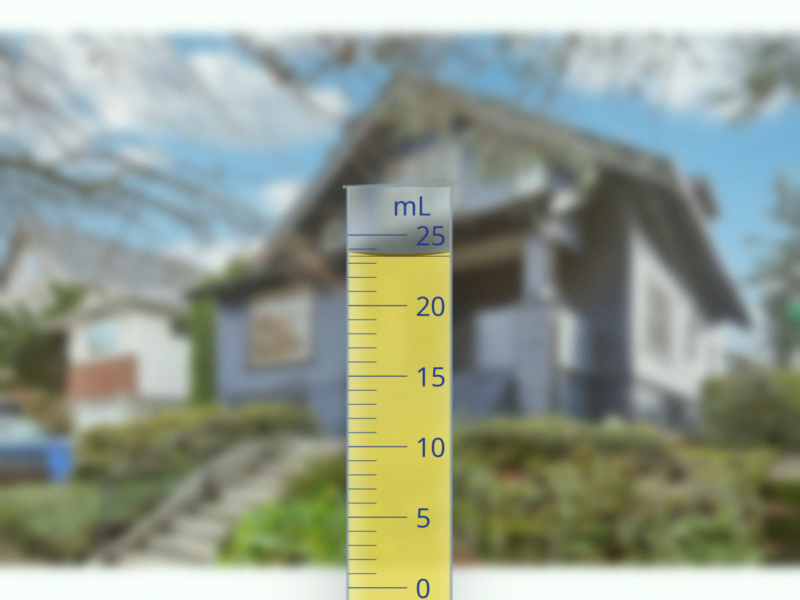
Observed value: 23.5,mL
